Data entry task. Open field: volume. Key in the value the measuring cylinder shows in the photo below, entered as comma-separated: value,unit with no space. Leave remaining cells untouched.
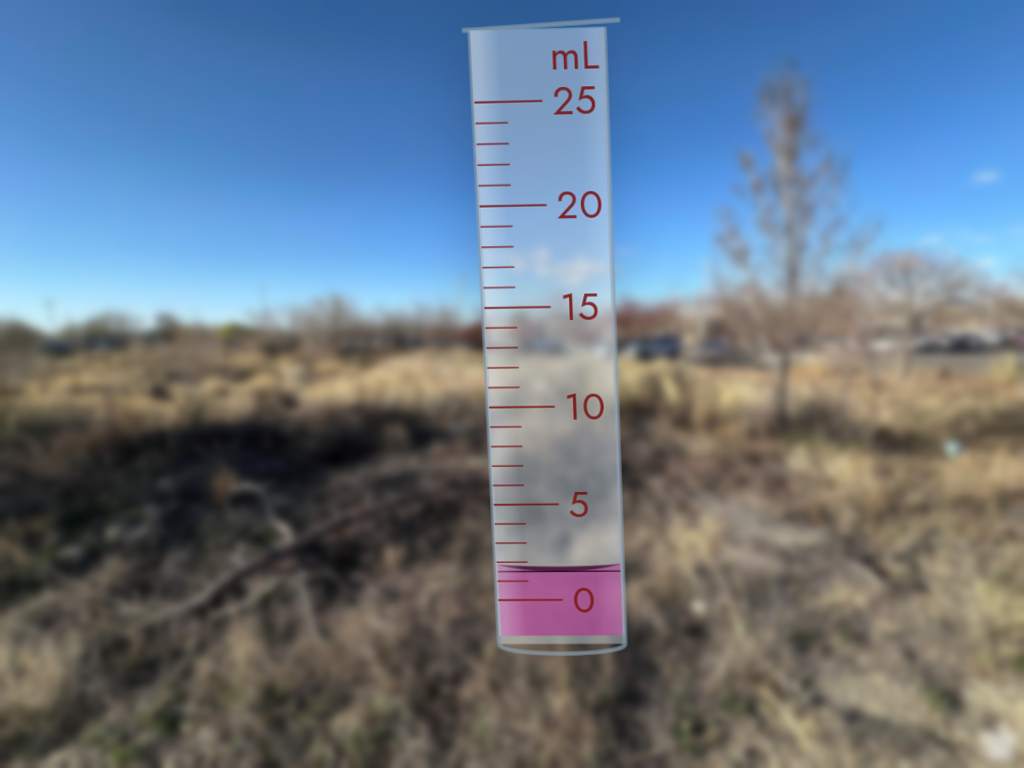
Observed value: 1.5,mL
